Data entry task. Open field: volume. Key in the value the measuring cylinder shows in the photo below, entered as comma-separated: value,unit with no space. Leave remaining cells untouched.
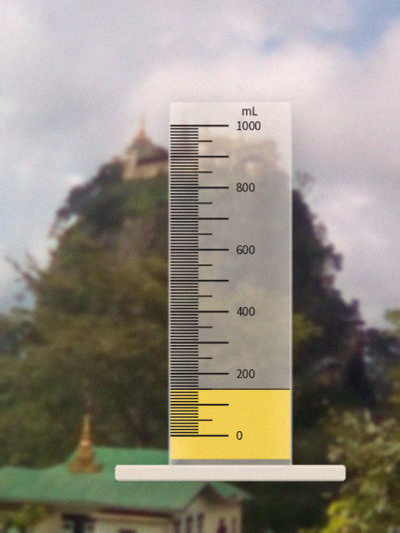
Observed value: 150,mL
